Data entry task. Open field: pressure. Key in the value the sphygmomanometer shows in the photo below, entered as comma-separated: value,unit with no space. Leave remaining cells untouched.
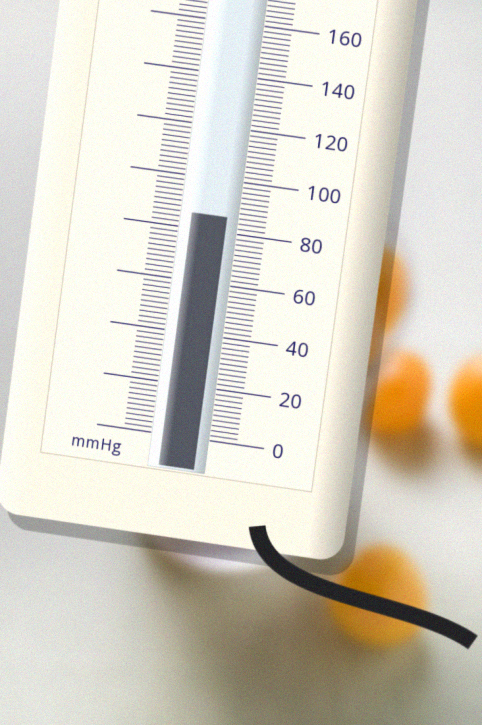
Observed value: 86,mmHg
